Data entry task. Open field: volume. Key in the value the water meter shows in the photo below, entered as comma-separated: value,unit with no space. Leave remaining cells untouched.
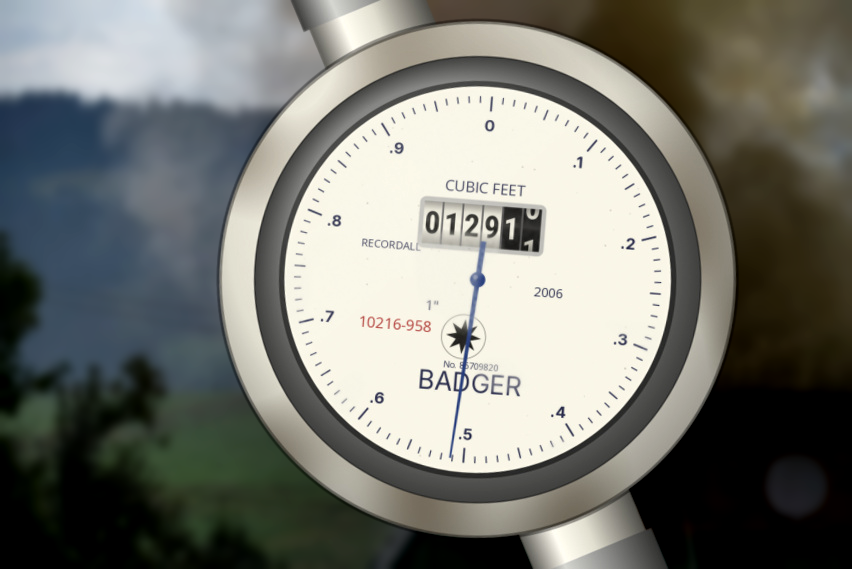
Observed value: 12910.51,ft³
